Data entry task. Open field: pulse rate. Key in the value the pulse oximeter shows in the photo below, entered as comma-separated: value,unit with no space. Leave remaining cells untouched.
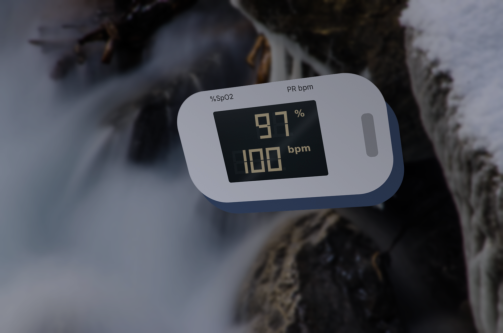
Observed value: 100,bpm
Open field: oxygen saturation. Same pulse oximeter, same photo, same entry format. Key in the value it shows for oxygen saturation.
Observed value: 97,%
